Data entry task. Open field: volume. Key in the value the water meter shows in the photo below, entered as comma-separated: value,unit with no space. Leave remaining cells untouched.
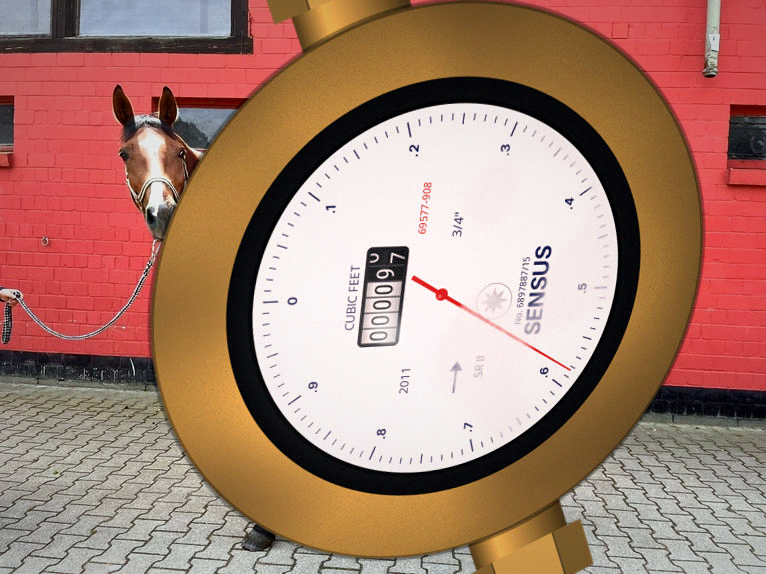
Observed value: 96.58,ft³
